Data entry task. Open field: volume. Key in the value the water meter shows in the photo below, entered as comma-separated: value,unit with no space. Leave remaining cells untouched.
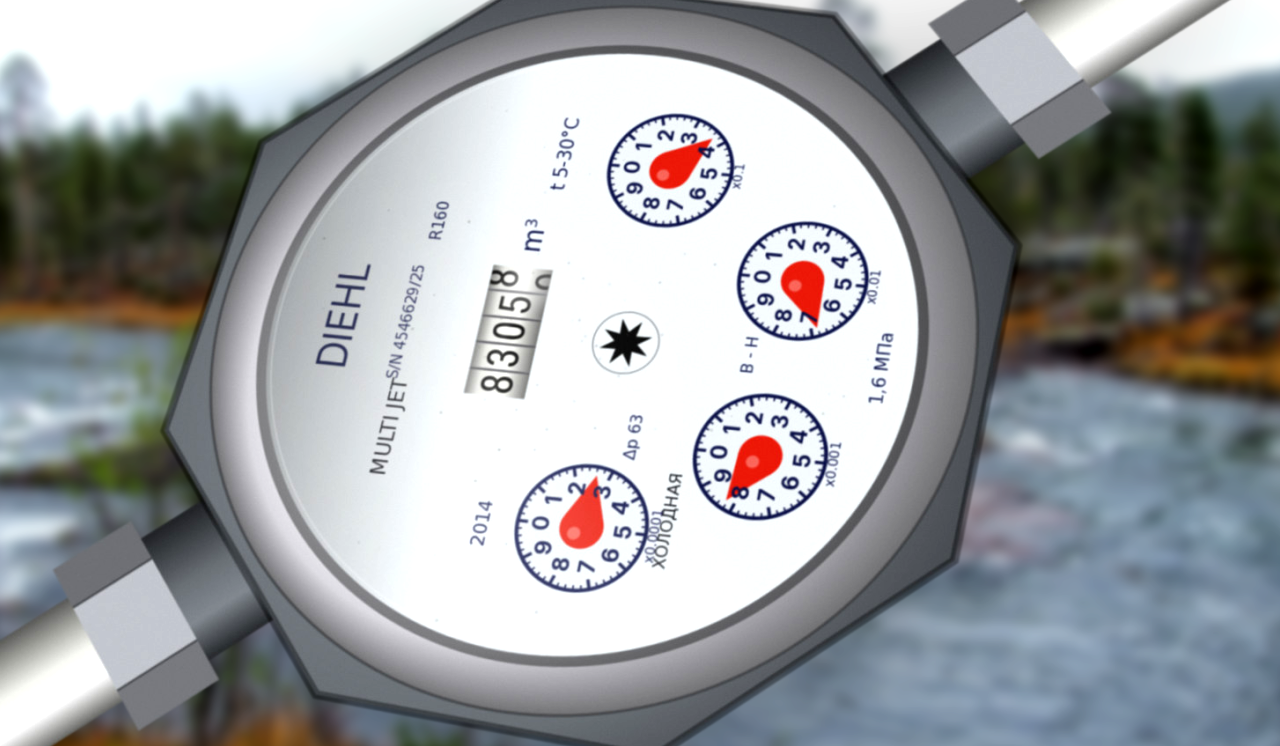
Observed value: 83058.3682,m³
